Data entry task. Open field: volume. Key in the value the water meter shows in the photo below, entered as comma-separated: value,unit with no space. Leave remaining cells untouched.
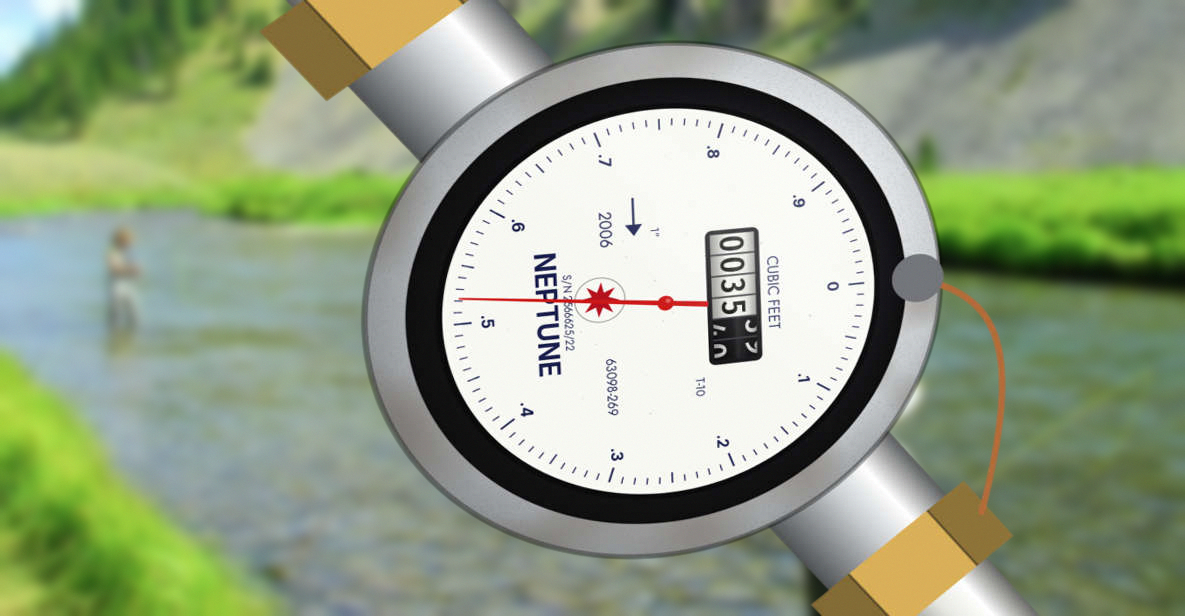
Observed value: 3539.52,ft³
